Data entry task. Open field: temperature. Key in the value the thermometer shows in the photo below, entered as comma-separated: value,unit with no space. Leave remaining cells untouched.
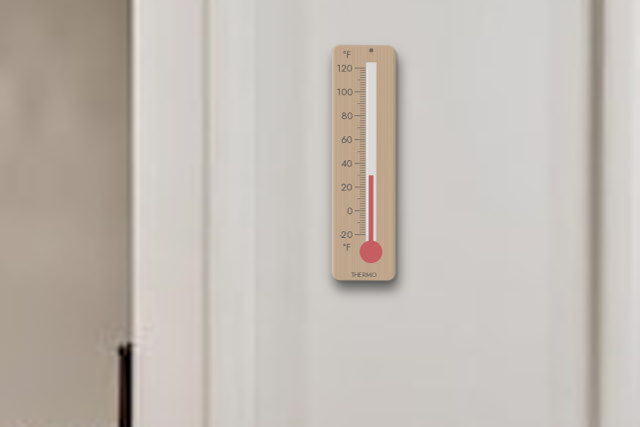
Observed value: 30,°F
